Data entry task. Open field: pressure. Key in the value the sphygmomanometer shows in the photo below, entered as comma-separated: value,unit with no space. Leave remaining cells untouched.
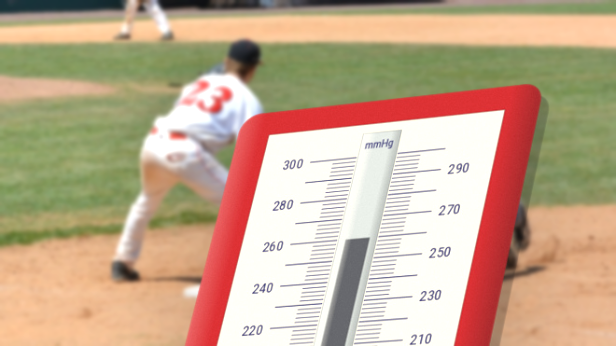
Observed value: 260,mmHg
